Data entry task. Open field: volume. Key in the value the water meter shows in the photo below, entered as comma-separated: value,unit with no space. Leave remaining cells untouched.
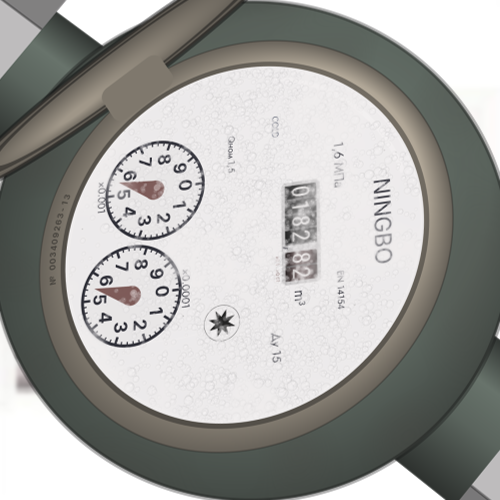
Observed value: 182.8255,m³
